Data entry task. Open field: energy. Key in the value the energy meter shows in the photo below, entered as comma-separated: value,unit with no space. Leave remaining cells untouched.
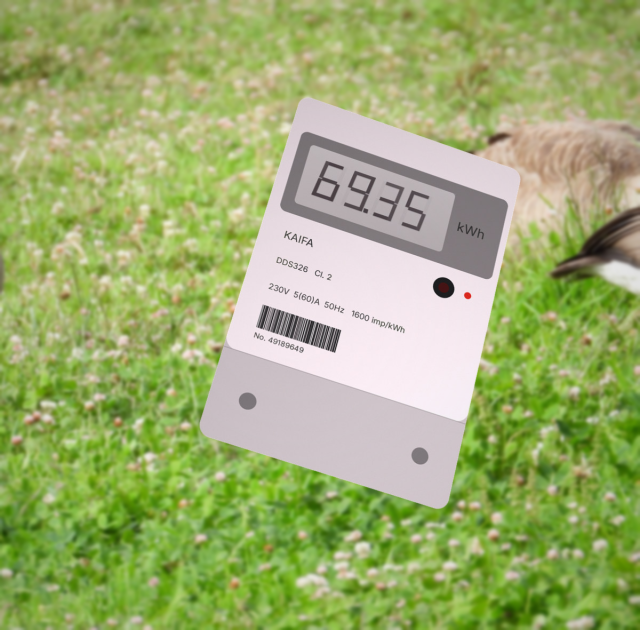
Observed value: 69.35,kWh
